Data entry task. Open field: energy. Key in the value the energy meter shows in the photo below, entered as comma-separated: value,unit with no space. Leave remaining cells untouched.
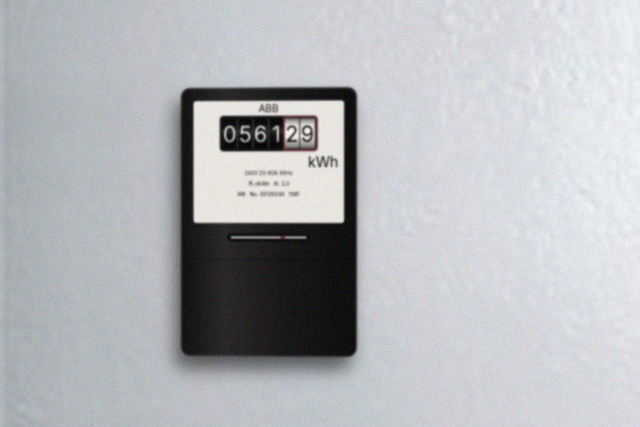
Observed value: 561.29,kWh
